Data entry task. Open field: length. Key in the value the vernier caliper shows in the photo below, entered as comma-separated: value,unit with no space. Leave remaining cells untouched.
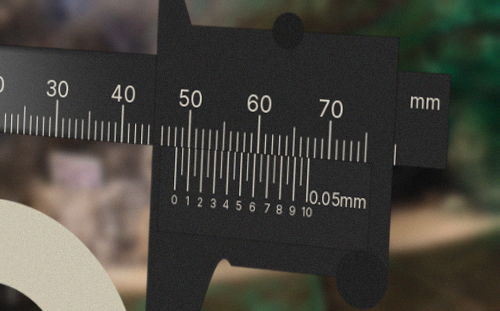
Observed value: 48.2,mm
